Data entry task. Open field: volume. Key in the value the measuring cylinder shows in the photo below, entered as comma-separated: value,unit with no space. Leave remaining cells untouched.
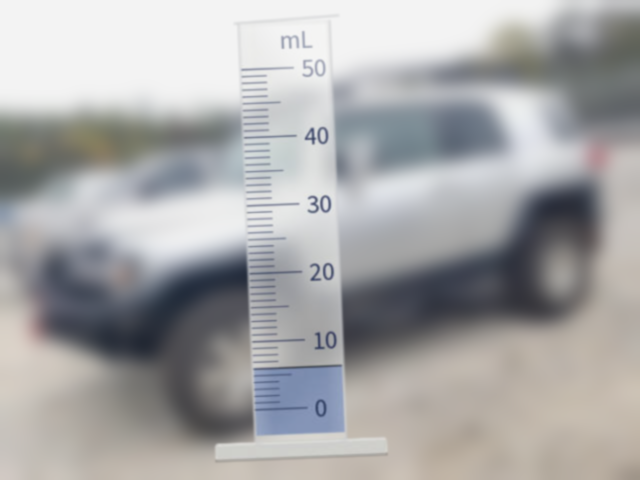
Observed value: 6,mL
